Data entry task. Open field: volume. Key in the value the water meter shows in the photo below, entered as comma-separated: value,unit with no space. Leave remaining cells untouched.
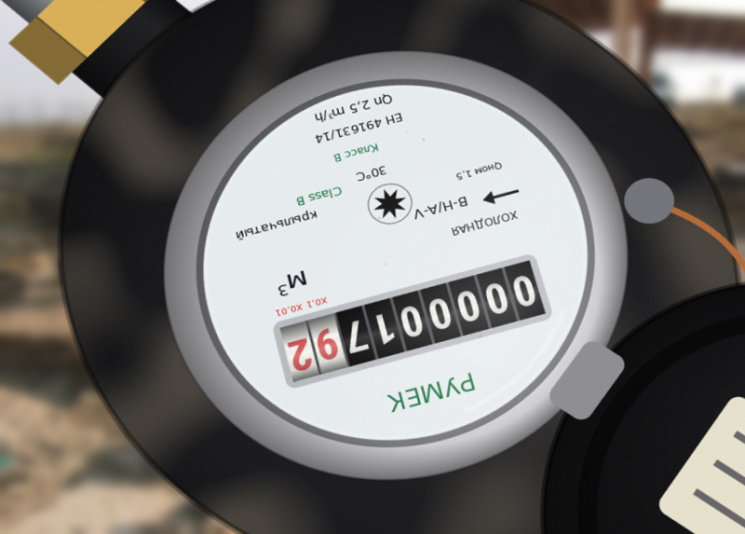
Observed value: 17.92,m³
